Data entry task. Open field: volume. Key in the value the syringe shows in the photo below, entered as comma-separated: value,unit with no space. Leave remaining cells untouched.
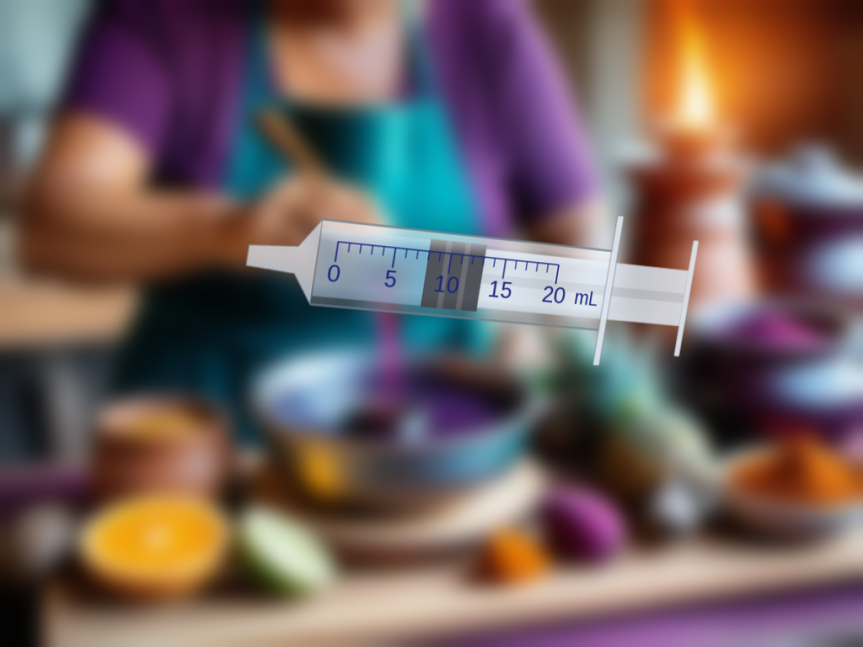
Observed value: 8,mL
